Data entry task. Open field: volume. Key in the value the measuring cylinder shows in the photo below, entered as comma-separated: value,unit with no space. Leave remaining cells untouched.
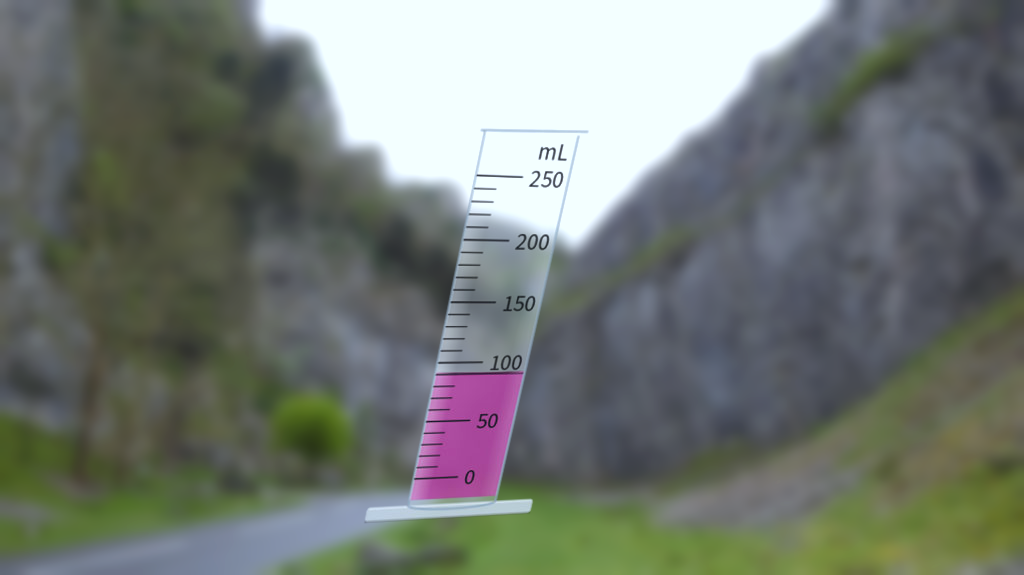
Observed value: 90,mL
